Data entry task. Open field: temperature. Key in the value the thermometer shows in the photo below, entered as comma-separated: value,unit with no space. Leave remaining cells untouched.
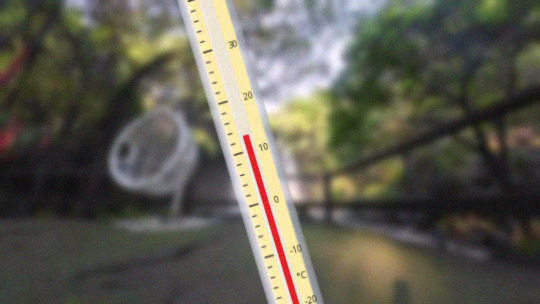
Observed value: 13,°C
